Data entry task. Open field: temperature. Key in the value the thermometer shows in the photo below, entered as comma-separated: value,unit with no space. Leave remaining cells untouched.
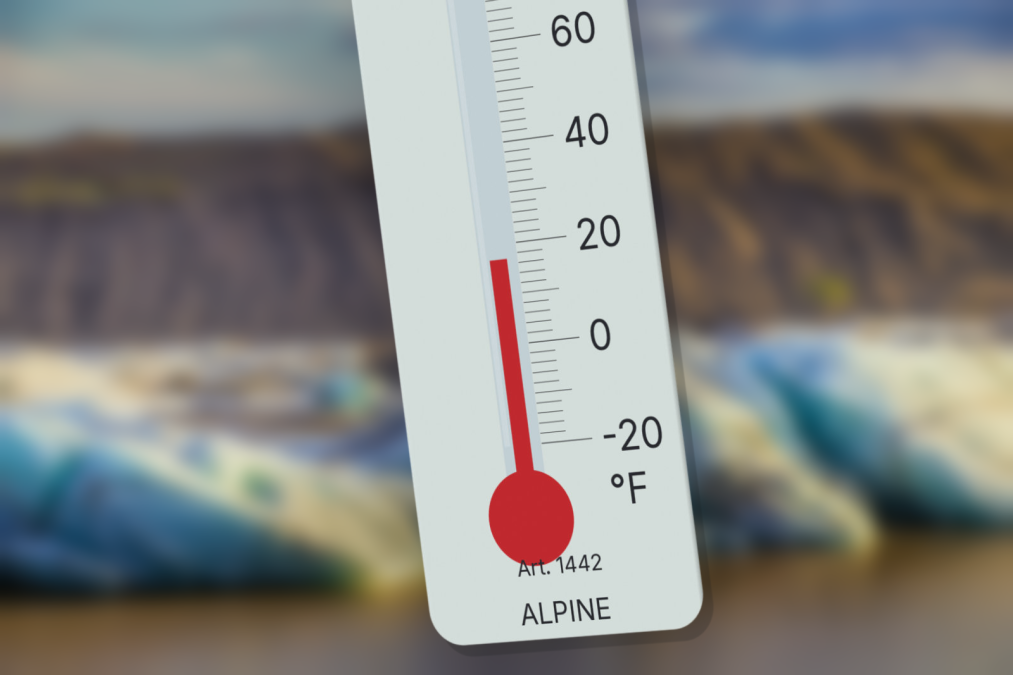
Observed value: 17,°F
